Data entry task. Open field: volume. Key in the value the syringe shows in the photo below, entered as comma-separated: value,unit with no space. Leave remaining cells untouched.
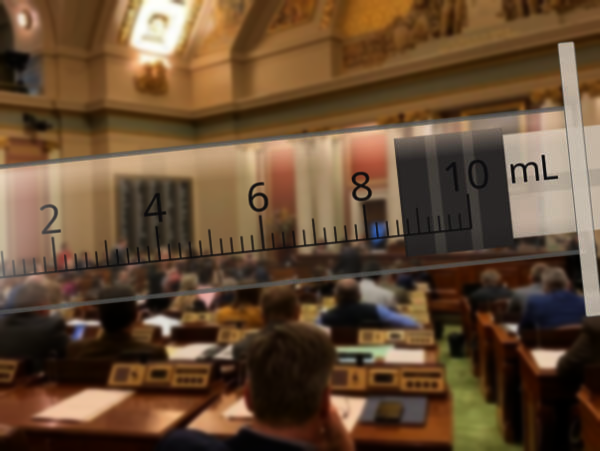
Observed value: 8.7,mL
